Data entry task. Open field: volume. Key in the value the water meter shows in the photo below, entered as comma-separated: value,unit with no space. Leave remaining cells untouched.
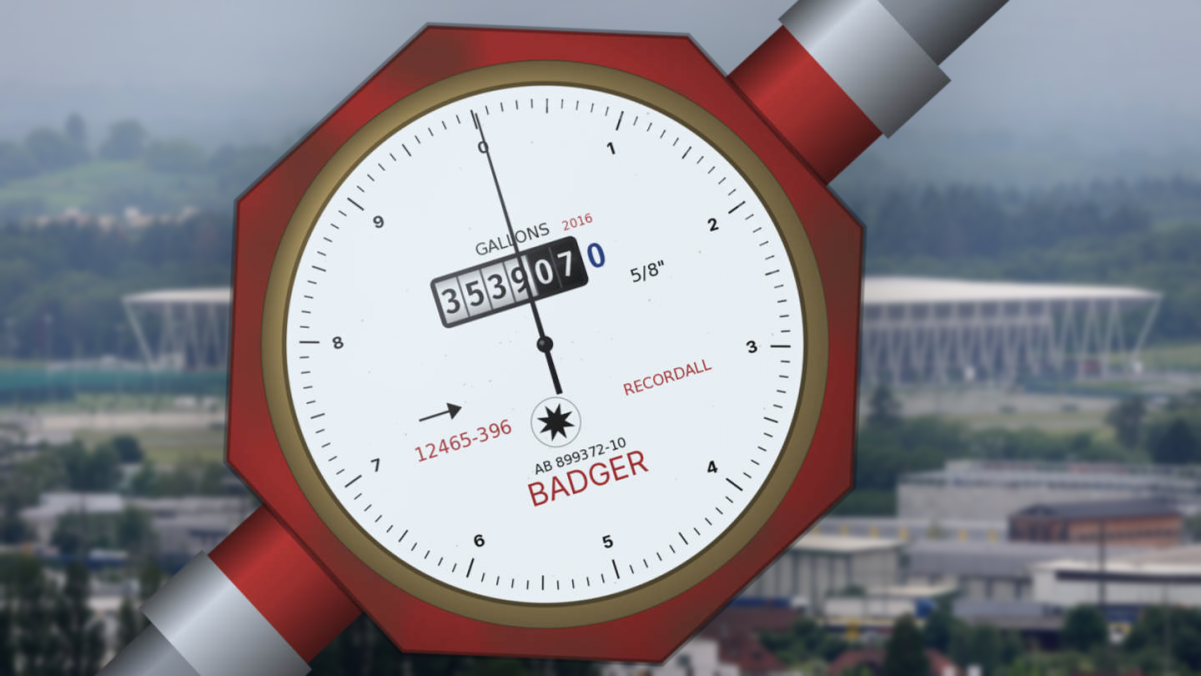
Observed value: 3539070.0,gal
